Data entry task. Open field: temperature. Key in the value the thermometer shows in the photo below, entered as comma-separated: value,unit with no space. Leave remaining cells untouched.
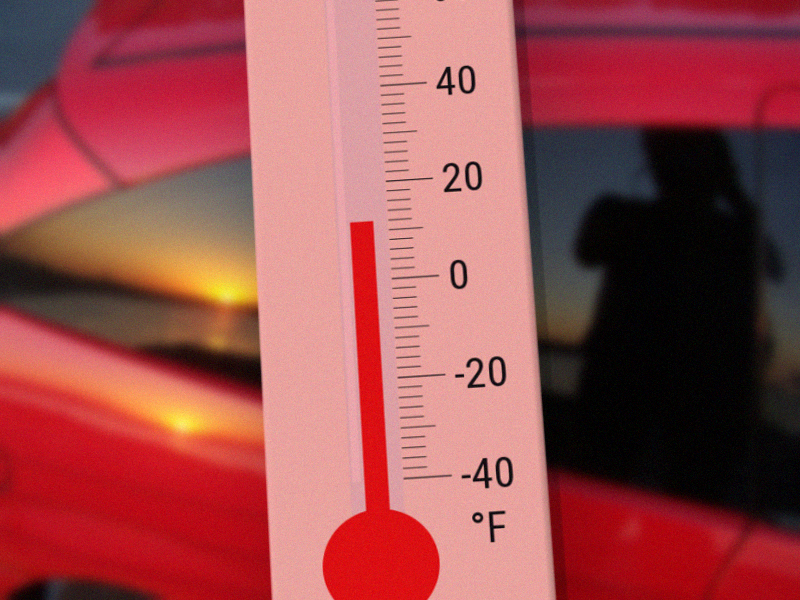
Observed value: 12,°F
